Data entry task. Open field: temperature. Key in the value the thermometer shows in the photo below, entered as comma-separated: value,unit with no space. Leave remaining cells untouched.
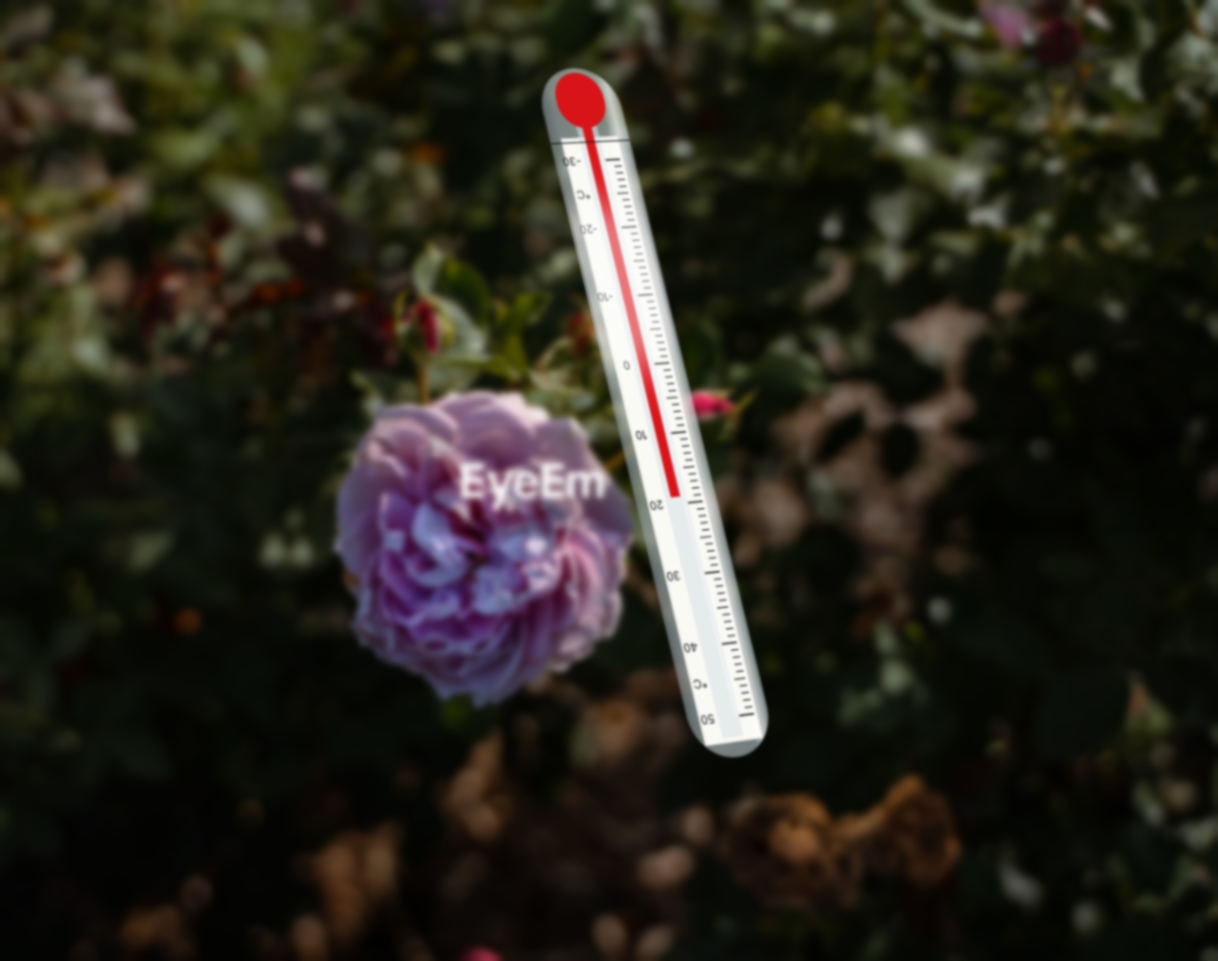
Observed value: 19,°C
